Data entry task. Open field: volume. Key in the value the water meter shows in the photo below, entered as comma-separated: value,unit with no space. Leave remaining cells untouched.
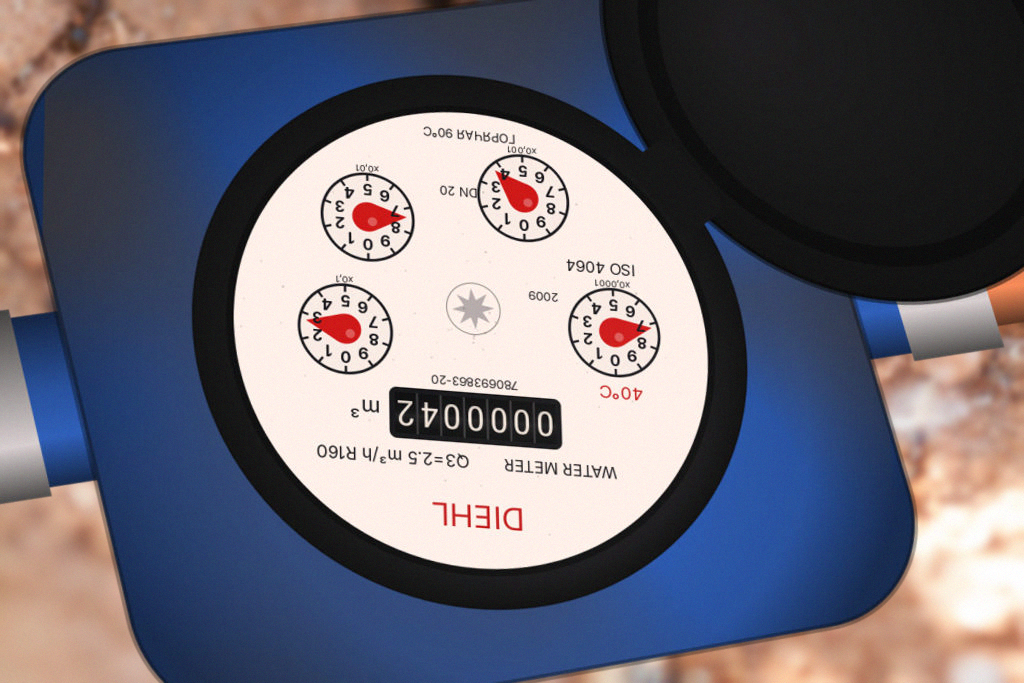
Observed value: 42.2737,m³
